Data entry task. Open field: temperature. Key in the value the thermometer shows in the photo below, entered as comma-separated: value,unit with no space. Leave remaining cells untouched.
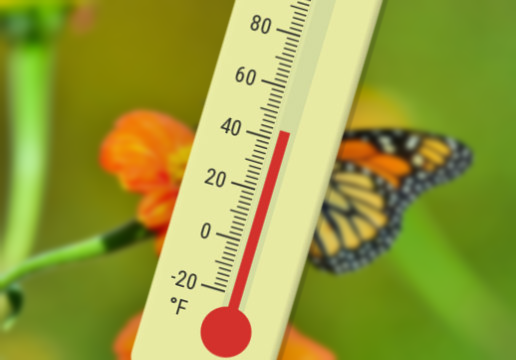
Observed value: 44,°F
